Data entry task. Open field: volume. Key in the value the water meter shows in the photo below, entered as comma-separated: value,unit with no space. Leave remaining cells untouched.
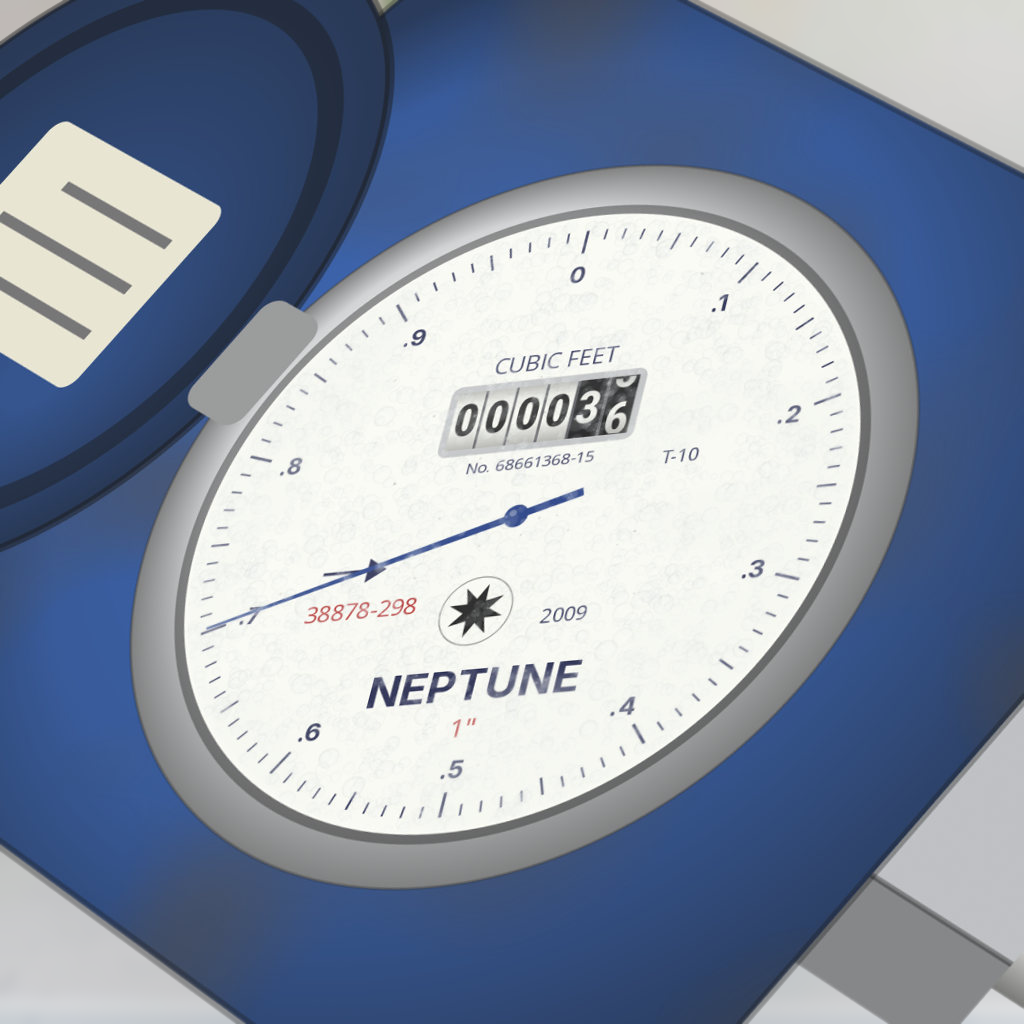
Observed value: 35.70,ft³
